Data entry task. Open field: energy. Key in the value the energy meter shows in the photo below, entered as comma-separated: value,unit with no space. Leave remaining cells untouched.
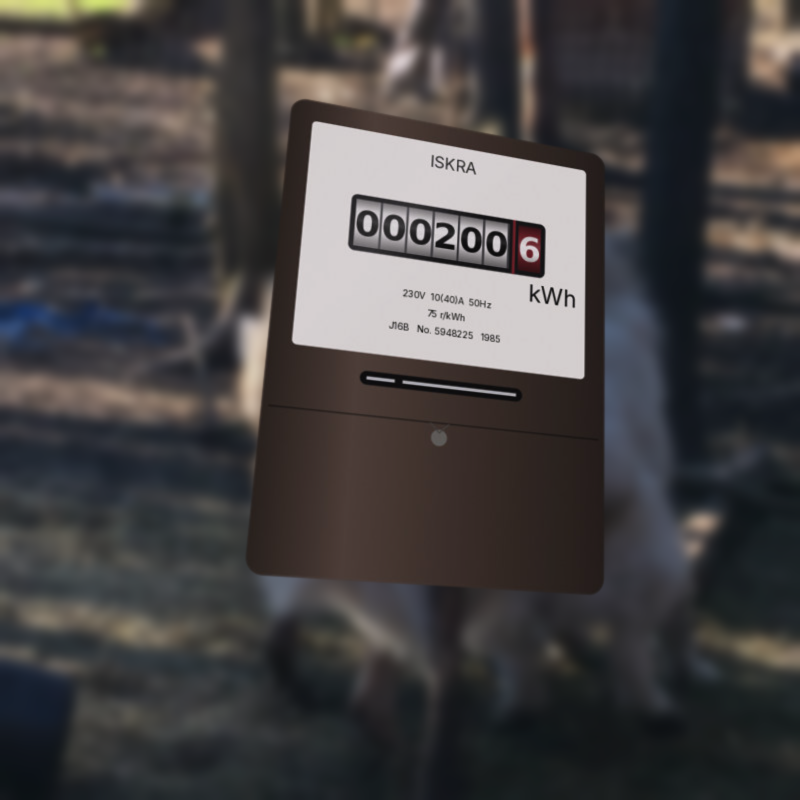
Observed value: 200.6,kWh
